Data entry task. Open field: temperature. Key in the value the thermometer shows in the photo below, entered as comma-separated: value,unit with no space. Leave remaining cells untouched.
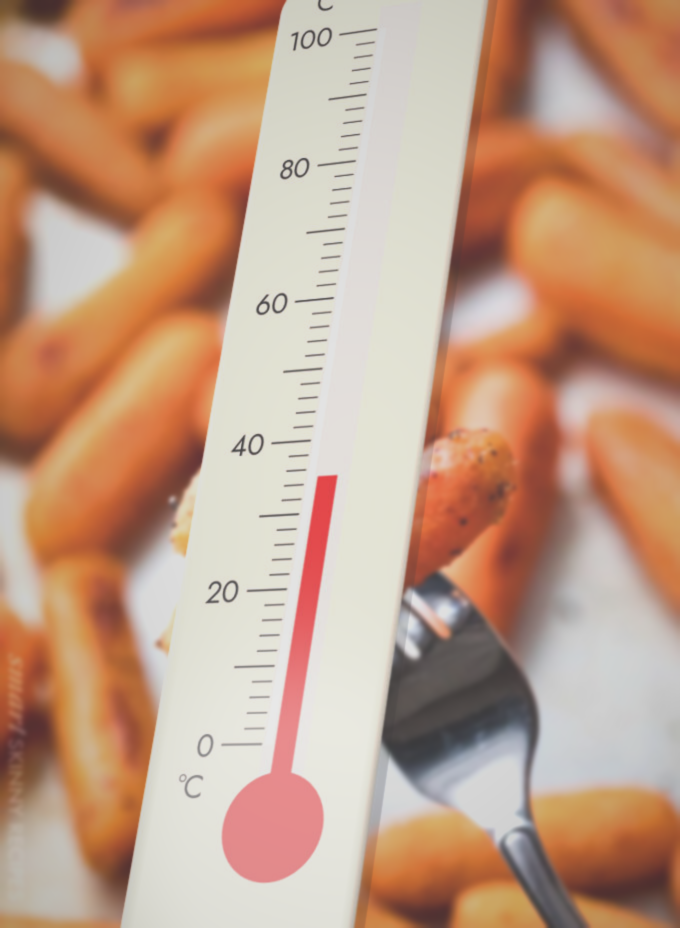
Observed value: 35,°C
